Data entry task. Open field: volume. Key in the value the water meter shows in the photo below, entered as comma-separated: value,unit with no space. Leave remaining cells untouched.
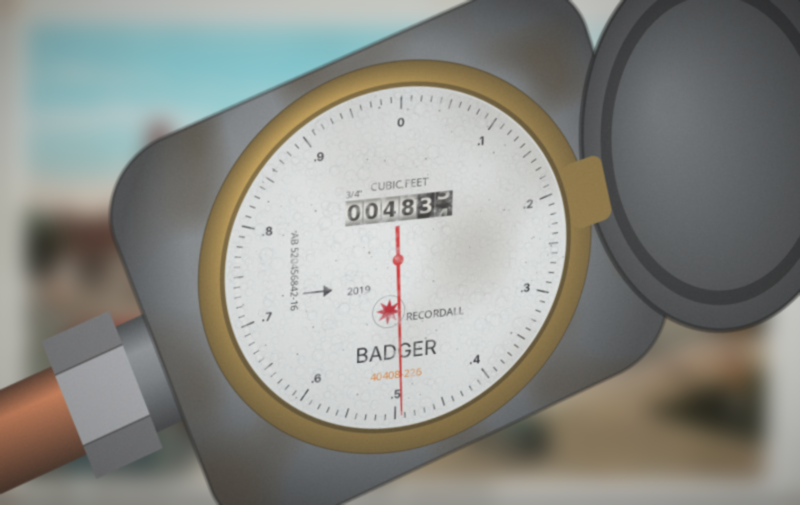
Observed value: 4833.49,ft³
